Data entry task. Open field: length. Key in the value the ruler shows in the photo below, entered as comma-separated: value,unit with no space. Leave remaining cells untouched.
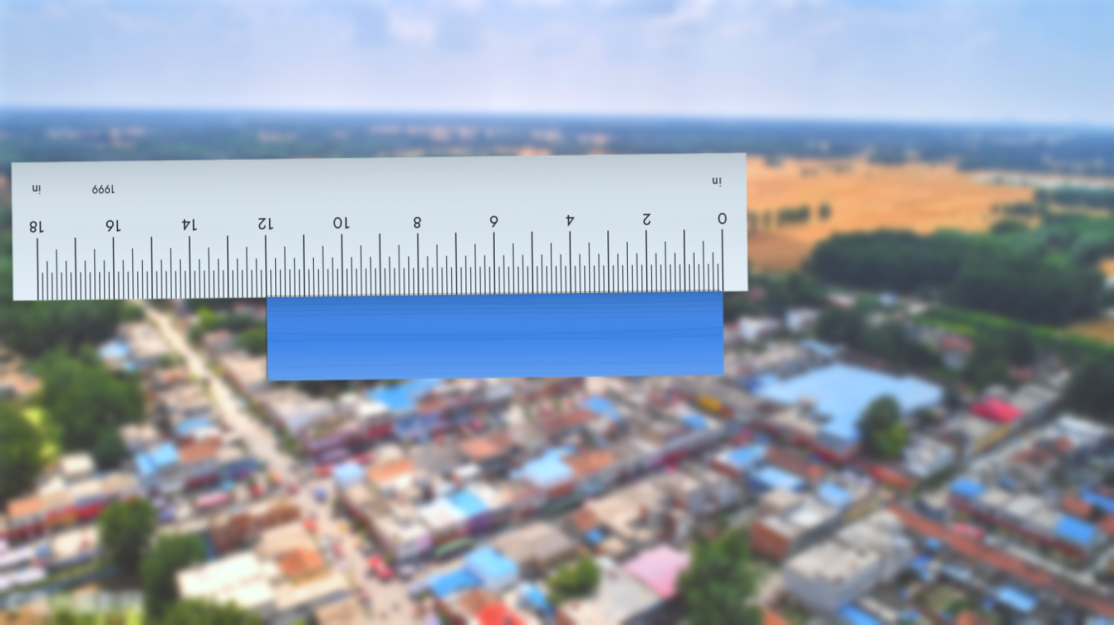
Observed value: 12,in
